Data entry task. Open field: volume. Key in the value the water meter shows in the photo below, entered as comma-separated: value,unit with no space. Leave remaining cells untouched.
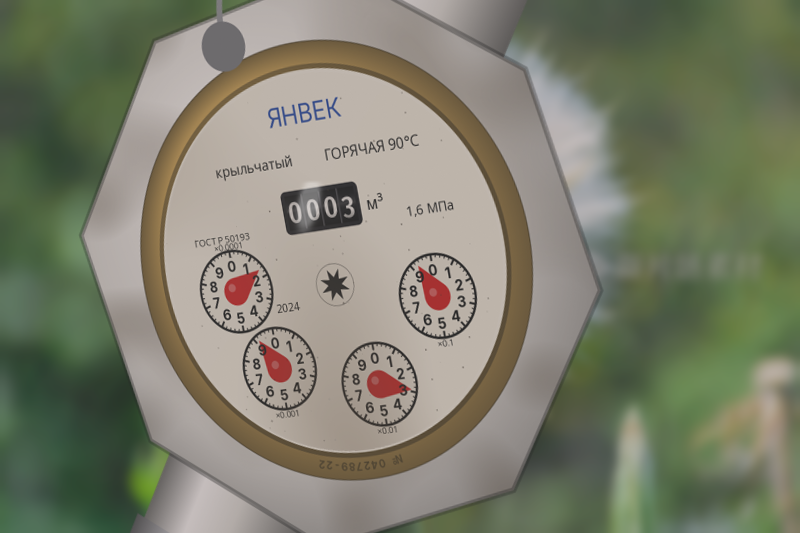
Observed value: 2.9291,m³
